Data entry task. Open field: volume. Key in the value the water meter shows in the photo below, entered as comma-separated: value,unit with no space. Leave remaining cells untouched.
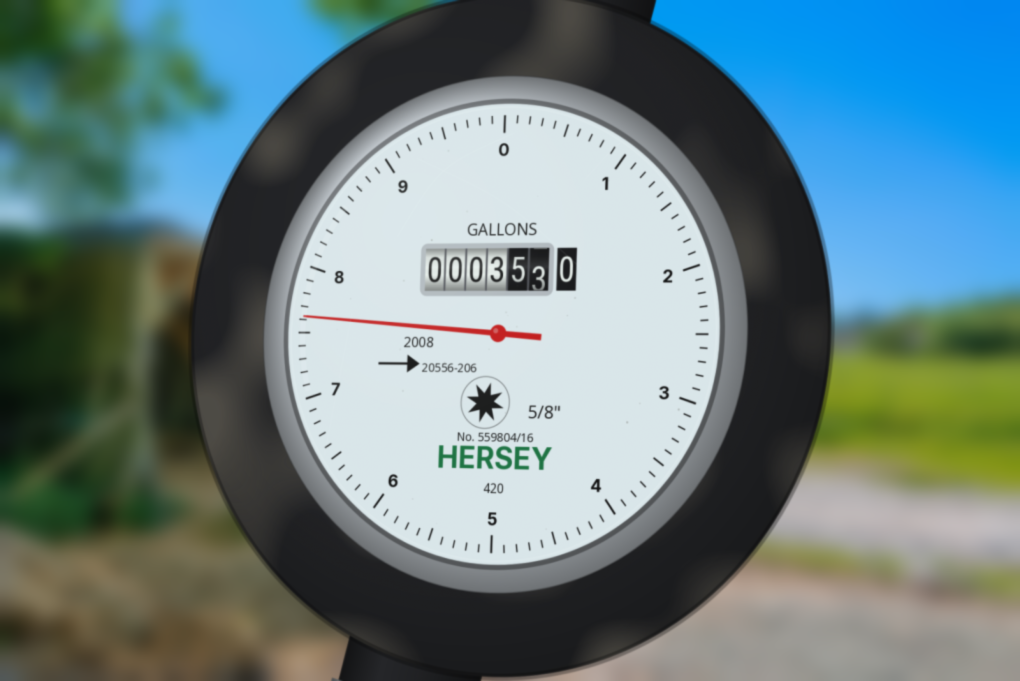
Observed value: 3527.6,gal
